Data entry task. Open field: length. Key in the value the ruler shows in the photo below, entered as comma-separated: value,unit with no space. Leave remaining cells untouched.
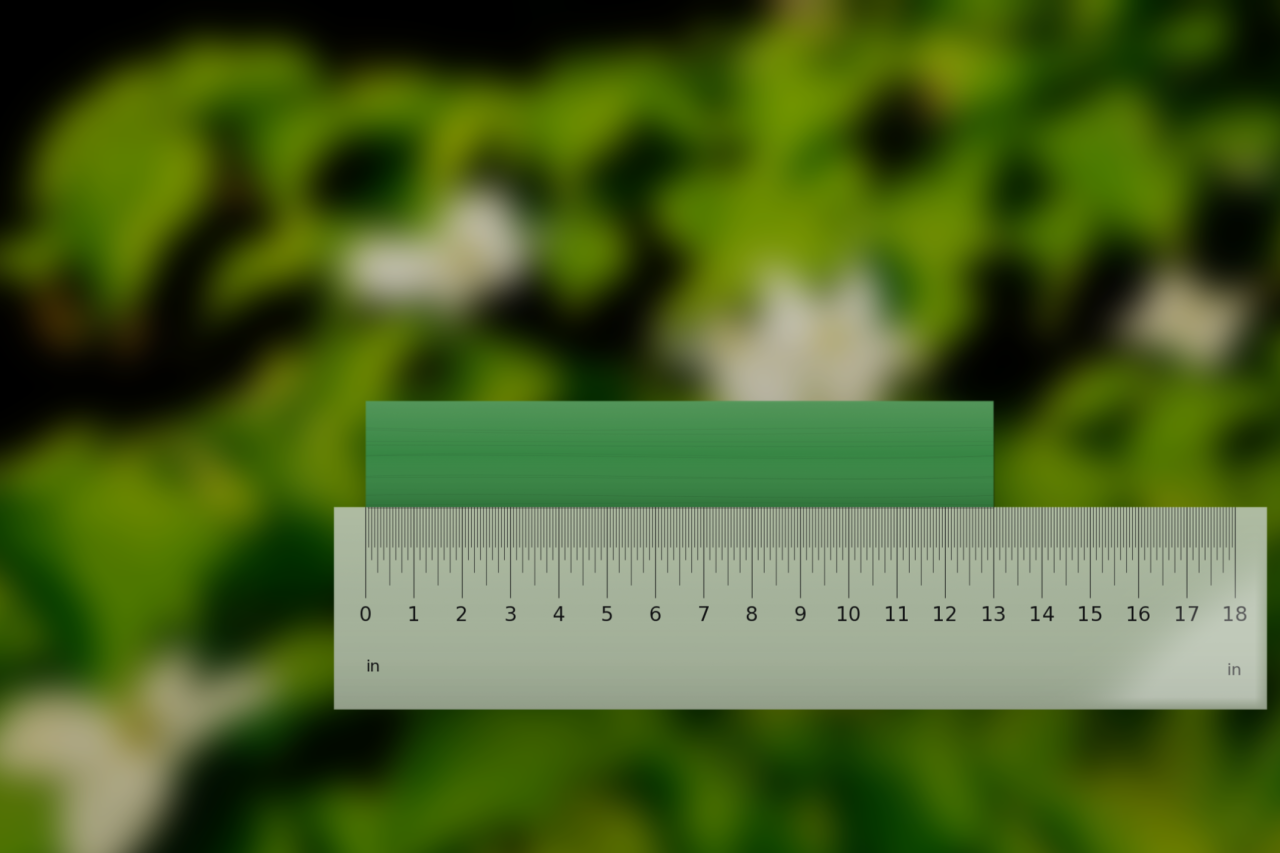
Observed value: 13,in
